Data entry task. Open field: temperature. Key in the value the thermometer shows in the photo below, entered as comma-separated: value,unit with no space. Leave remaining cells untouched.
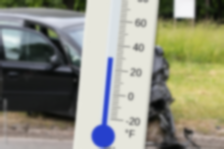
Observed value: 30,°F
